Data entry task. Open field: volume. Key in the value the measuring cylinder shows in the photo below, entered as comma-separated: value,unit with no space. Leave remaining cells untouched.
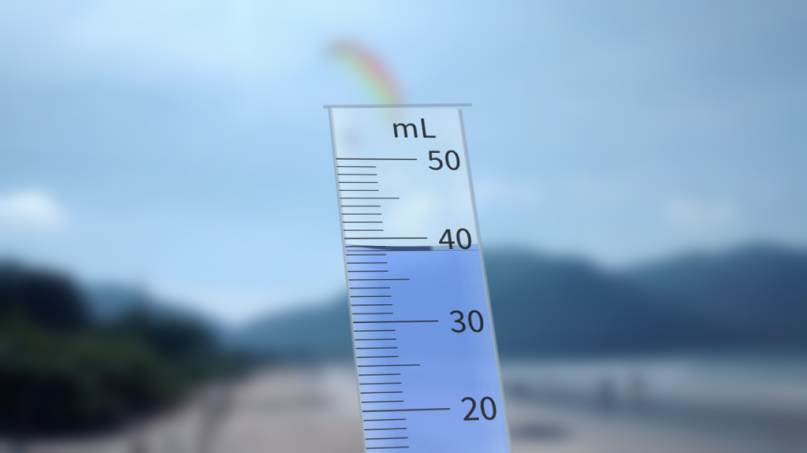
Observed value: 38.5,mL
